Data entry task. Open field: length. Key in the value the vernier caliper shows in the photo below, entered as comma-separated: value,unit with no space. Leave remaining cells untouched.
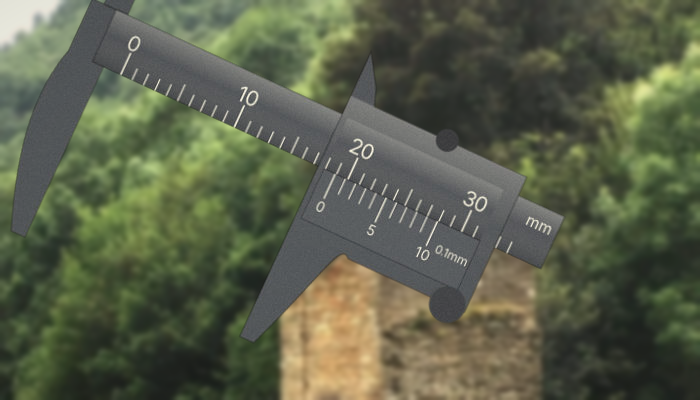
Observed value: 18.9,mm
